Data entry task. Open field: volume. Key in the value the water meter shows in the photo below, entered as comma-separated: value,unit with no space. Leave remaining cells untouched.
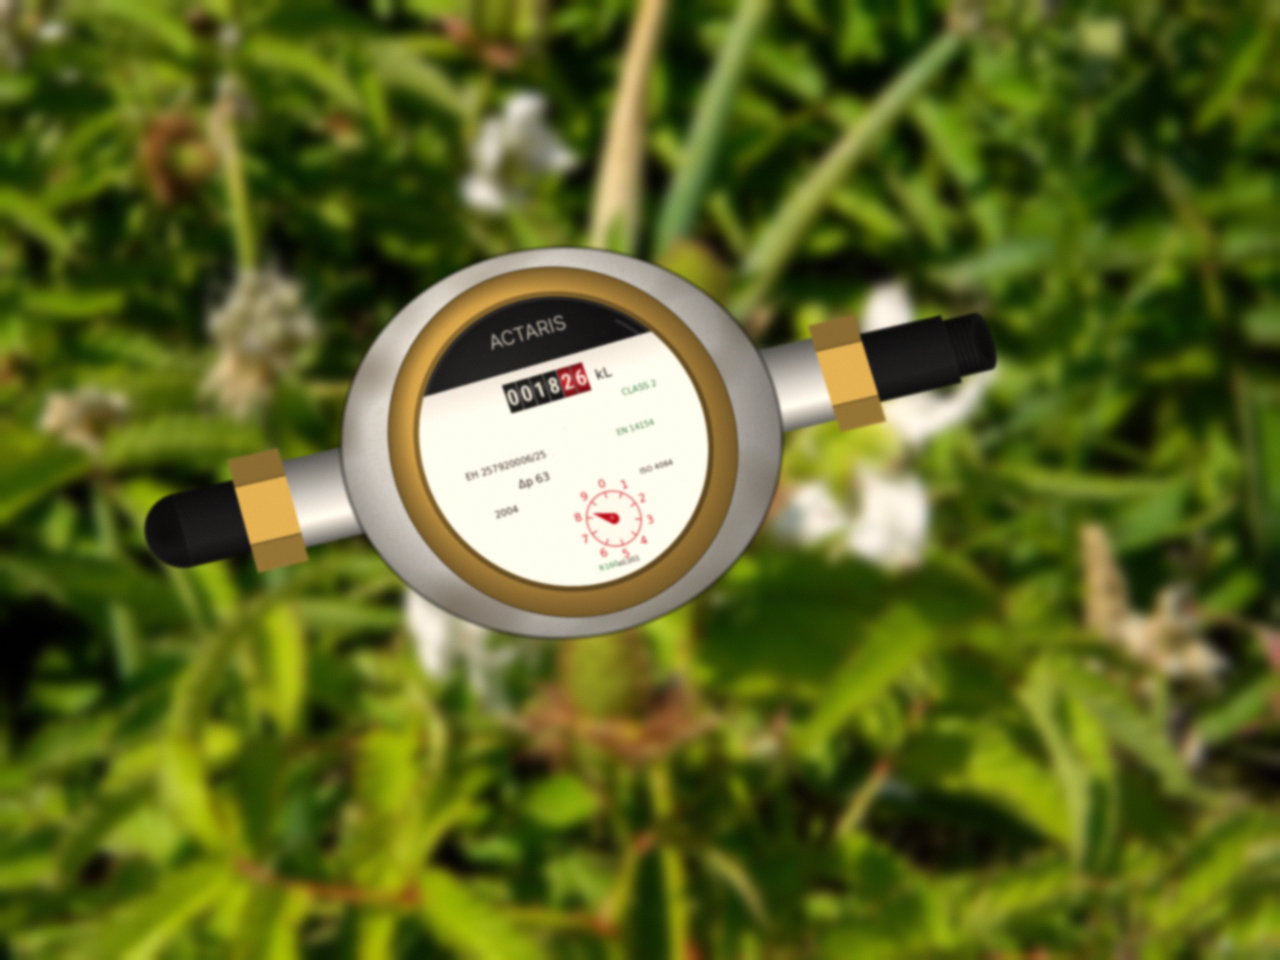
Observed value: 18.268,kL
